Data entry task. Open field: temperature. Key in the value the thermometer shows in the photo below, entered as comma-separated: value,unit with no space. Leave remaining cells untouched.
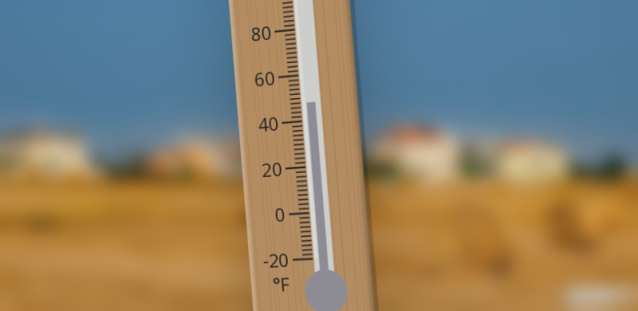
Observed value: 48,°F
